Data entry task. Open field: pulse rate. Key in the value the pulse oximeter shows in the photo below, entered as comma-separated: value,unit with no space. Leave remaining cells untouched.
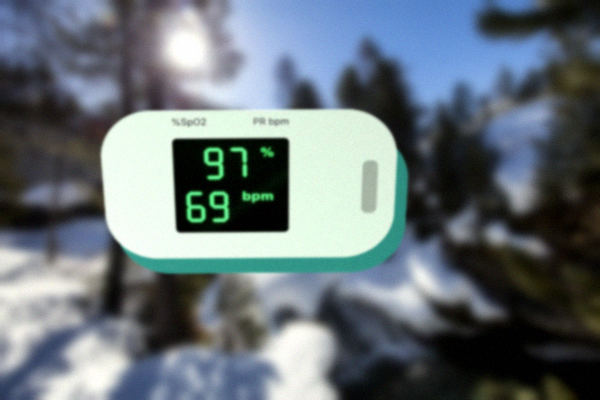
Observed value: 69,bpm
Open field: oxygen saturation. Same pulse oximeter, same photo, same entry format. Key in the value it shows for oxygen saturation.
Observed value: 97,%
